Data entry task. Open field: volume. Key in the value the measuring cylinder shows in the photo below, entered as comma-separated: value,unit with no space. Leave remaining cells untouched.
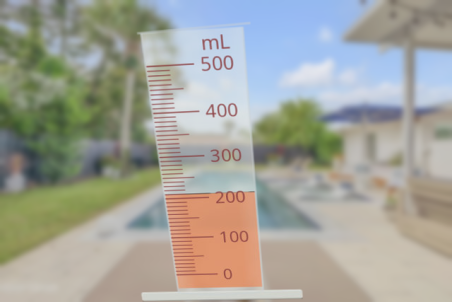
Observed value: 210,mL
